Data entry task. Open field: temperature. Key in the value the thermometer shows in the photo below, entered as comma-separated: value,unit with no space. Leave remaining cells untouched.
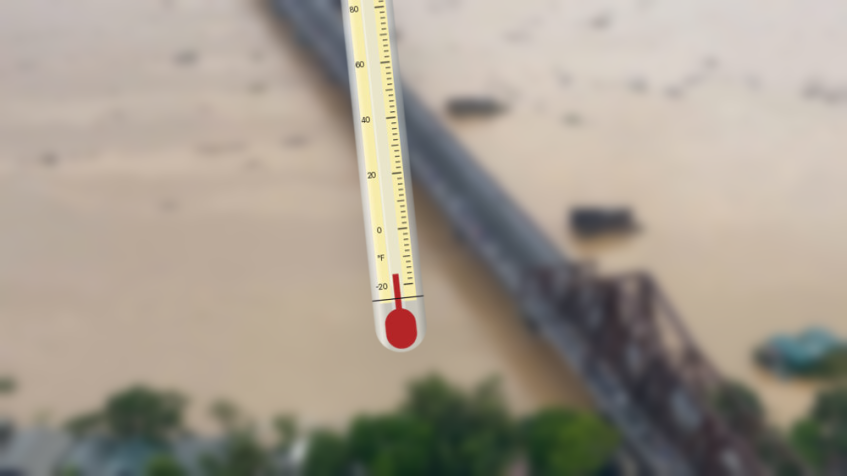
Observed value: -16,°F
